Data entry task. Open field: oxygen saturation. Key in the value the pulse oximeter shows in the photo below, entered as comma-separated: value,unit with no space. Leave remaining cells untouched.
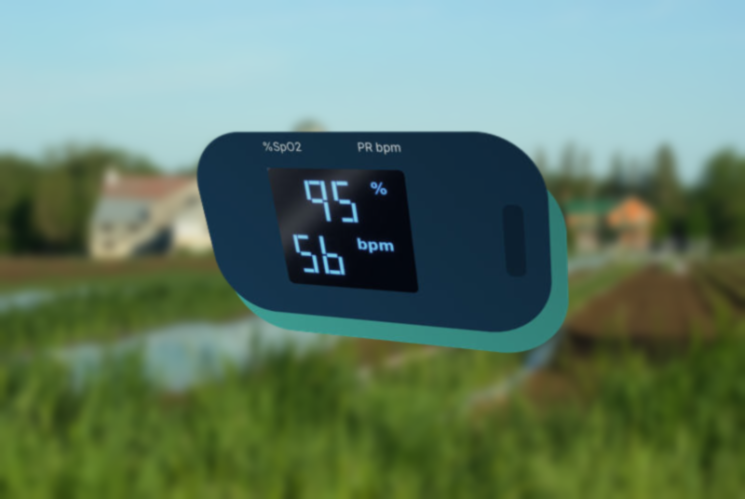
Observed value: 95,%
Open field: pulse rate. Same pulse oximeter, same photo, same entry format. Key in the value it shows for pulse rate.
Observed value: 56,bpm
